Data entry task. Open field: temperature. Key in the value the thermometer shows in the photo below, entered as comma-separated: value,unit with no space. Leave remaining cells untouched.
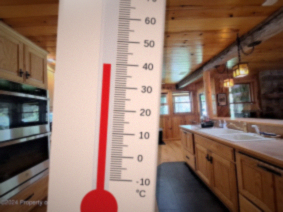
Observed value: 40,°C
